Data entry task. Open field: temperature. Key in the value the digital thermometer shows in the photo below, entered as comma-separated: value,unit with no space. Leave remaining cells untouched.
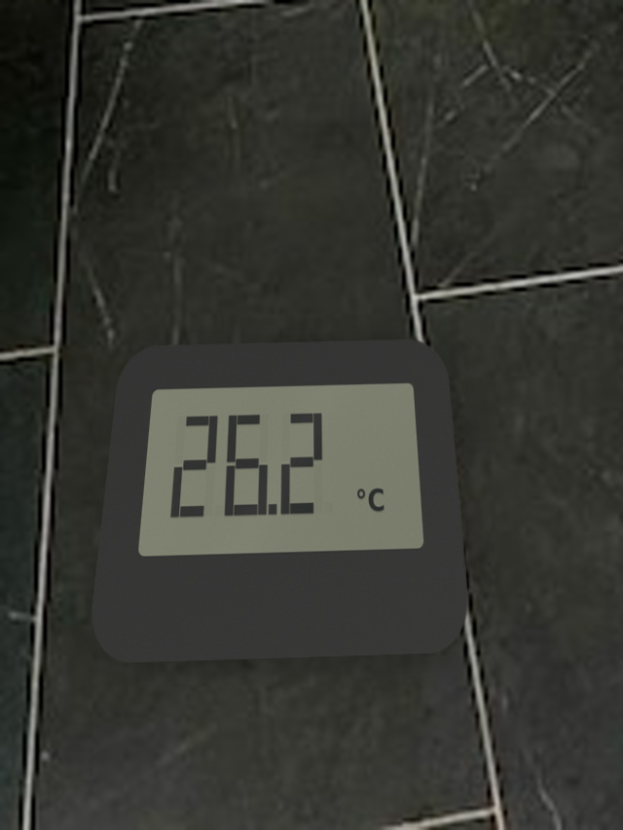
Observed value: 26.2,°C
